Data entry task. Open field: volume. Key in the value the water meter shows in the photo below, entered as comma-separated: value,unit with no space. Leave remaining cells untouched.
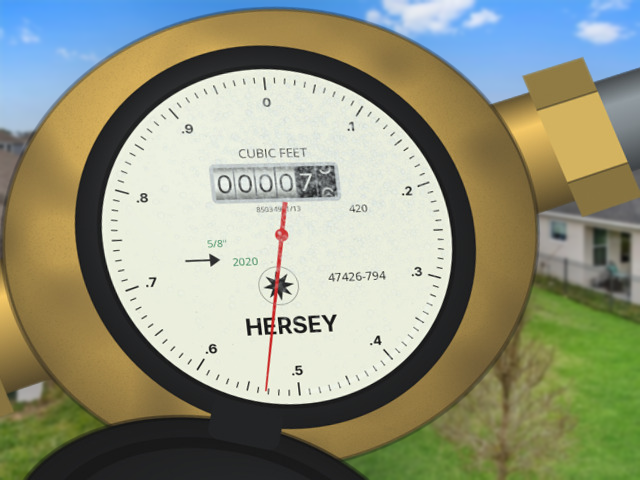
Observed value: 75.53,ft³
